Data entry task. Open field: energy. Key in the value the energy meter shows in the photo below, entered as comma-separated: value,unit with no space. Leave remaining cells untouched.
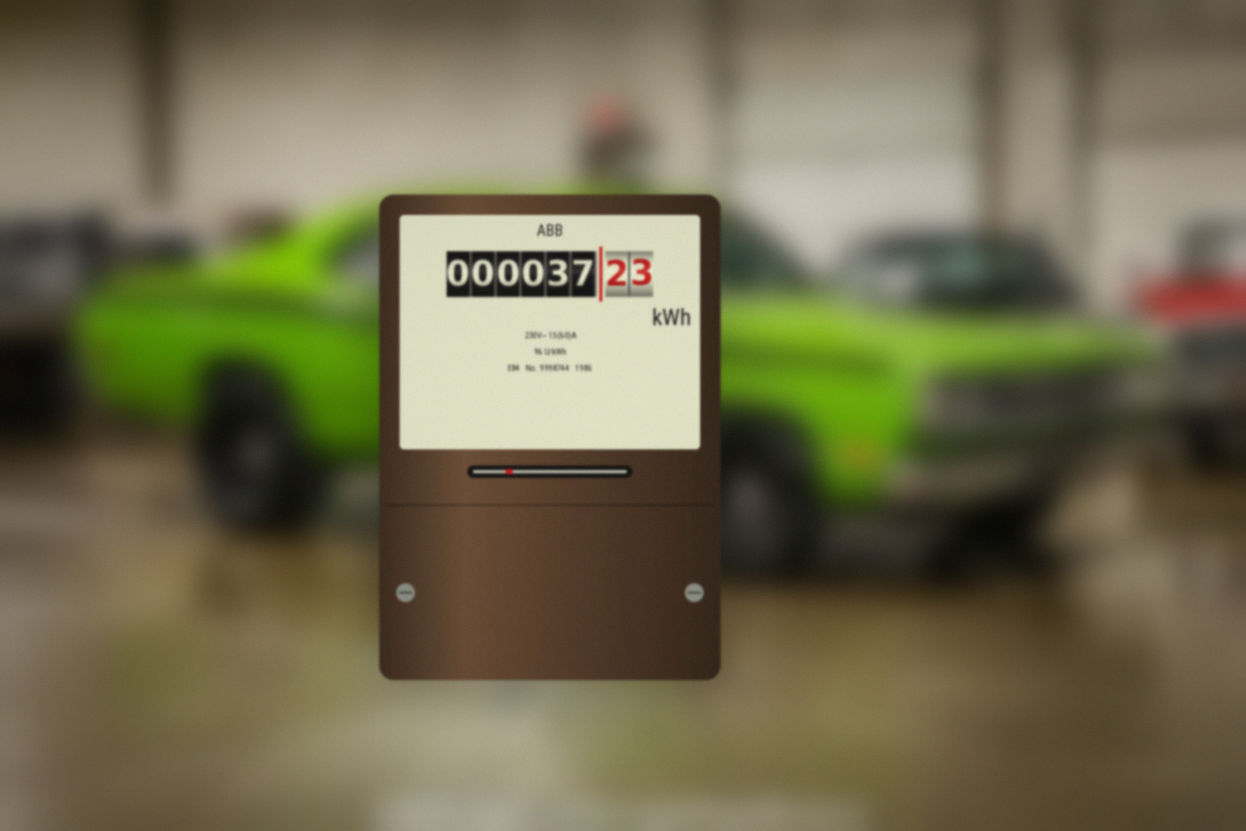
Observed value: 37.23,kWh
